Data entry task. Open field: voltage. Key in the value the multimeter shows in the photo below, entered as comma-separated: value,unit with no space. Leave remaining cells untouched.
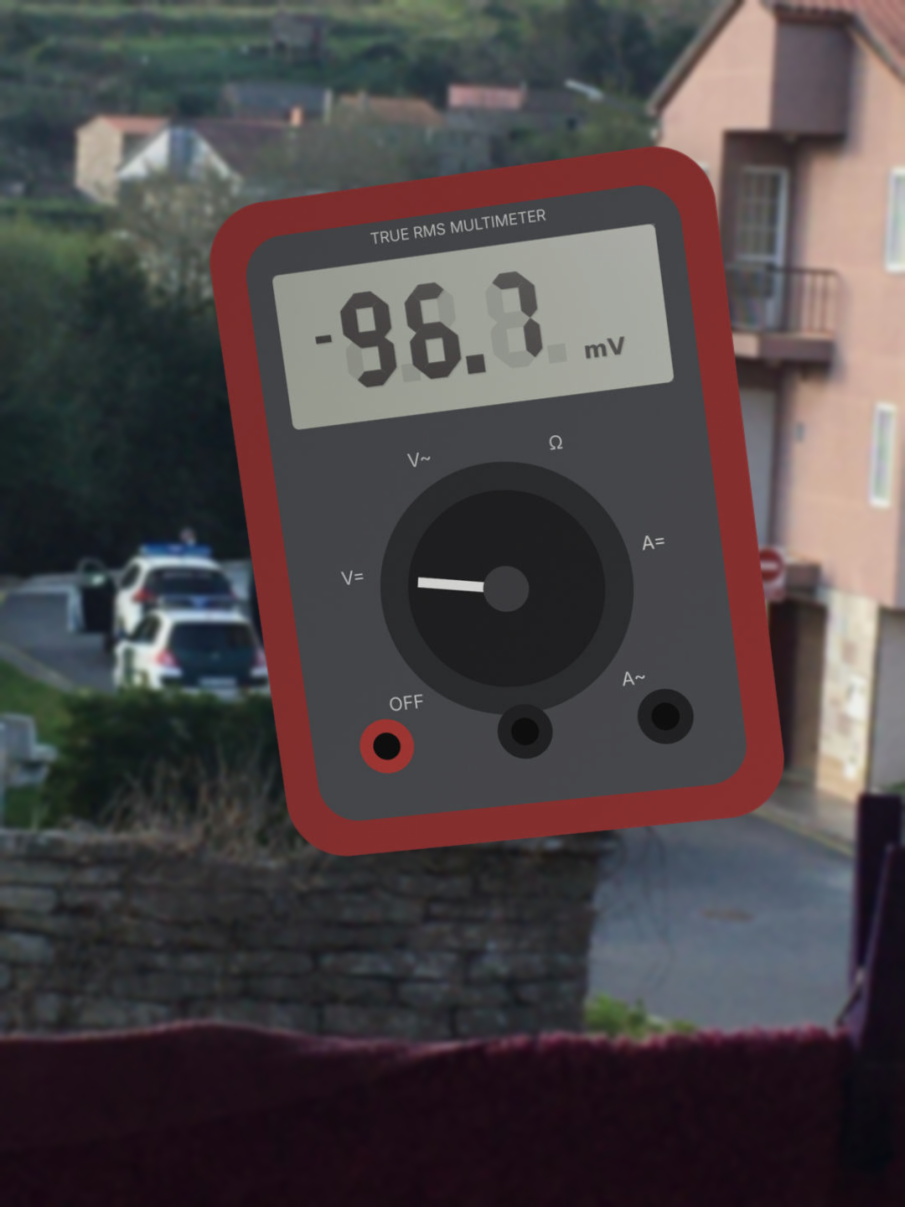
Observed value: -96.7,mV
